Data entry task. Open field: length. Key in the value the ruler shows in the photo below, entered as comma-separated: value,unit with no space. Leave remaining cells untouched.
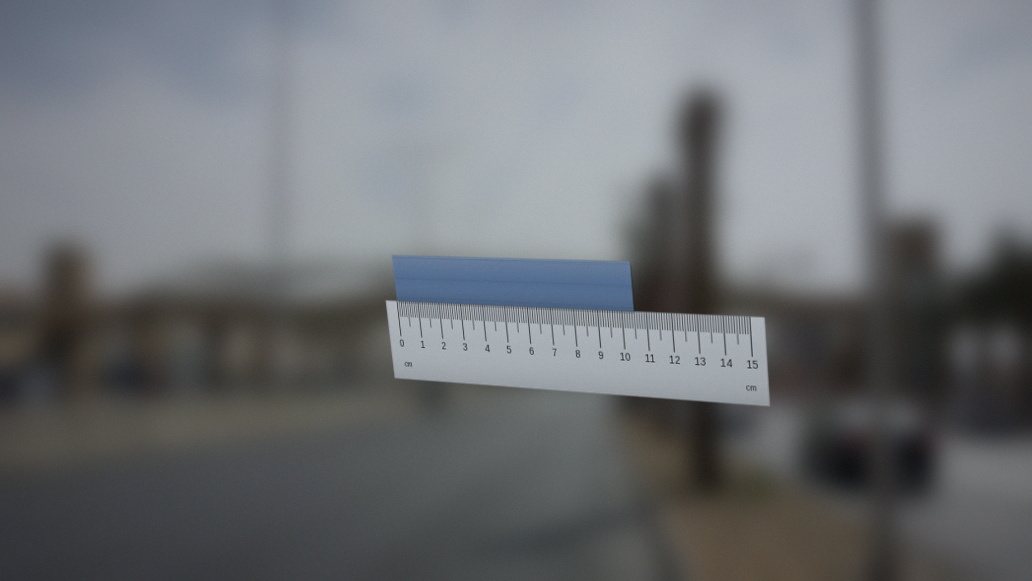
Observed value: 10.5,cm
